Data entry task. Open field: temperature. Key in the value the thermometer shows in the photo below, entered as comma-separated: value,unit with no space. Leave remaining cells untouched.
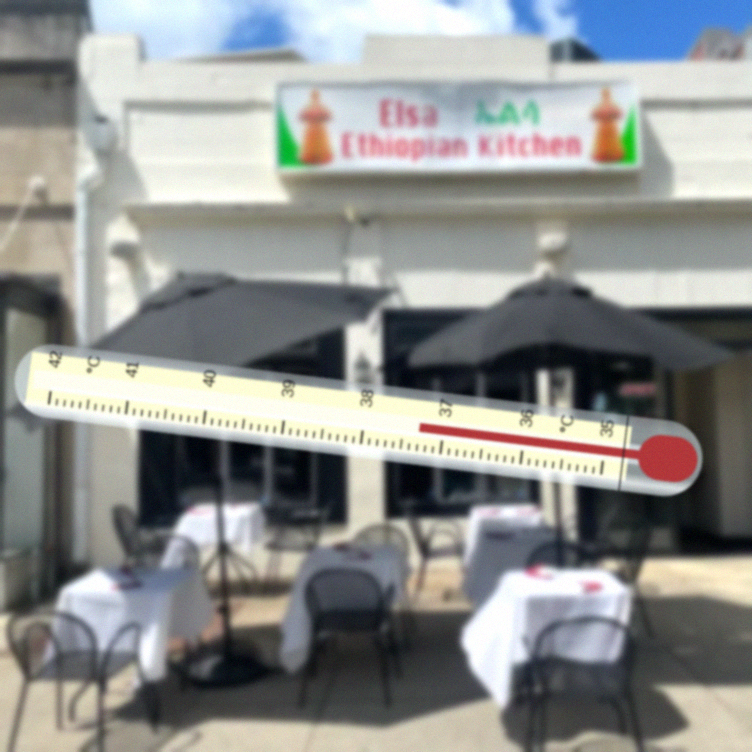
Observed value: 37.3,°C
